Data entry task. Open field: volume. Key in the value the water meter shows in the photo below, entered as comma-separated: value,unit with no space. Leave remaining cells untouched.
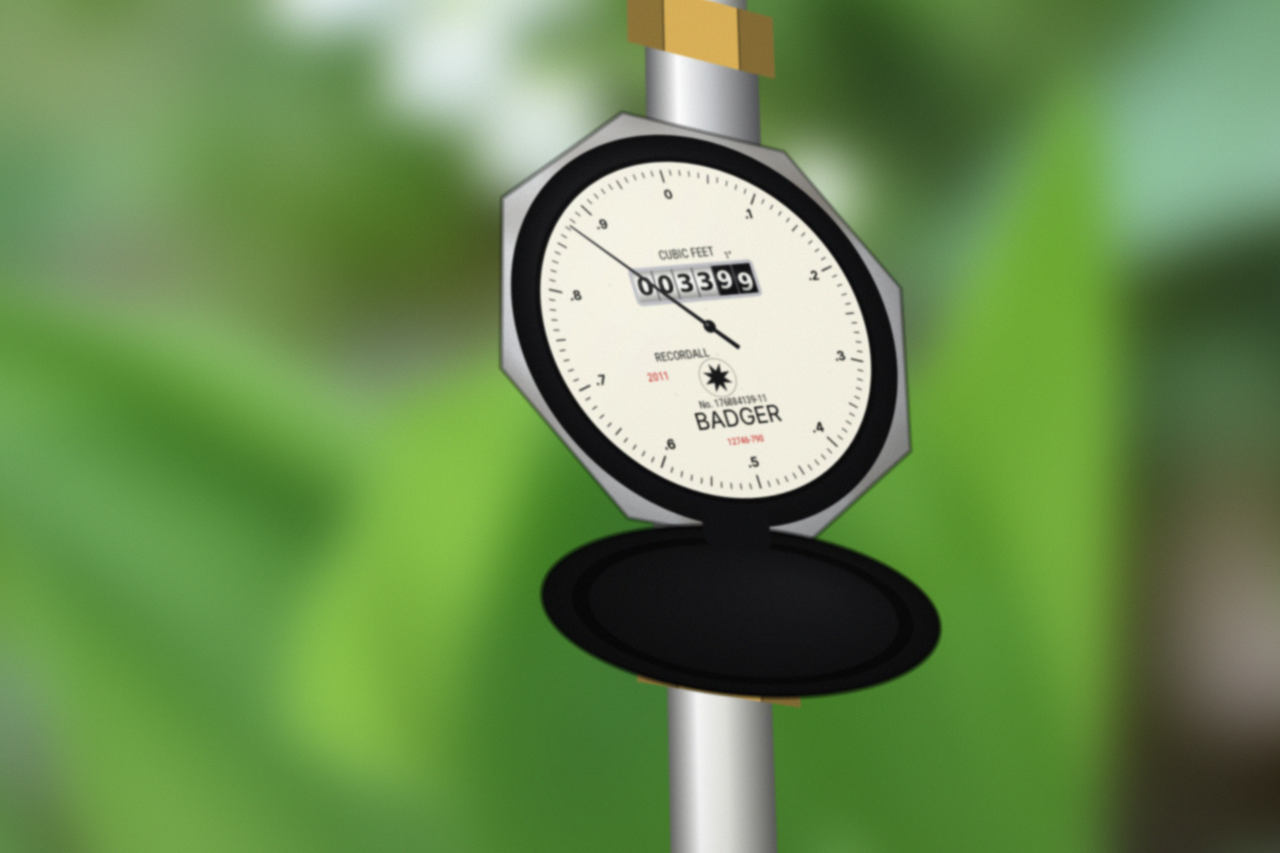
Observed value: 3398.87,ft³
